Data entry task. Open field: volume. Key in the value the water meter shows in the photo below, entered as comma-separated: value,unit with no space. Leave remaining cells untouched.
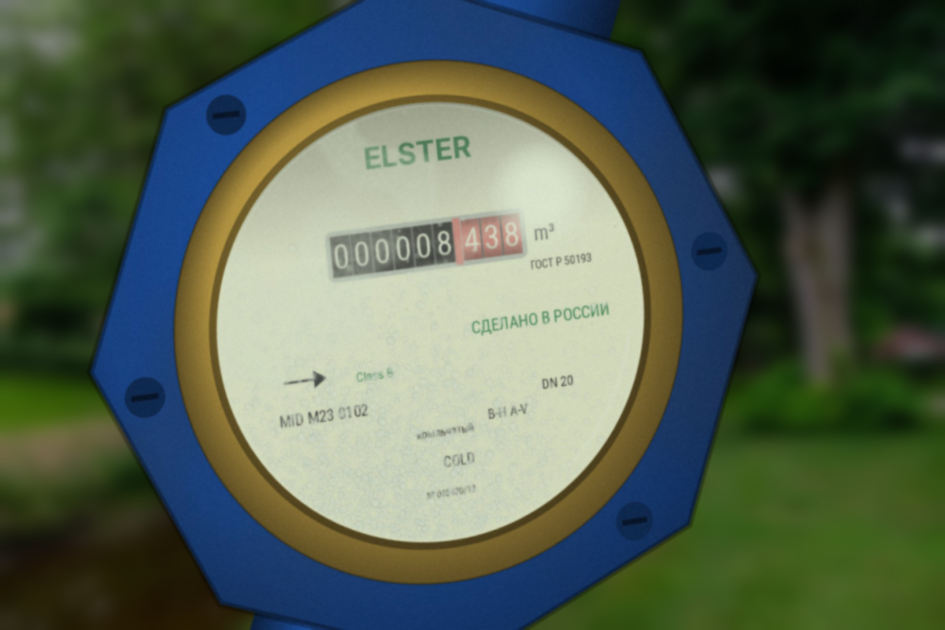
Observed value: 8.438,m³
